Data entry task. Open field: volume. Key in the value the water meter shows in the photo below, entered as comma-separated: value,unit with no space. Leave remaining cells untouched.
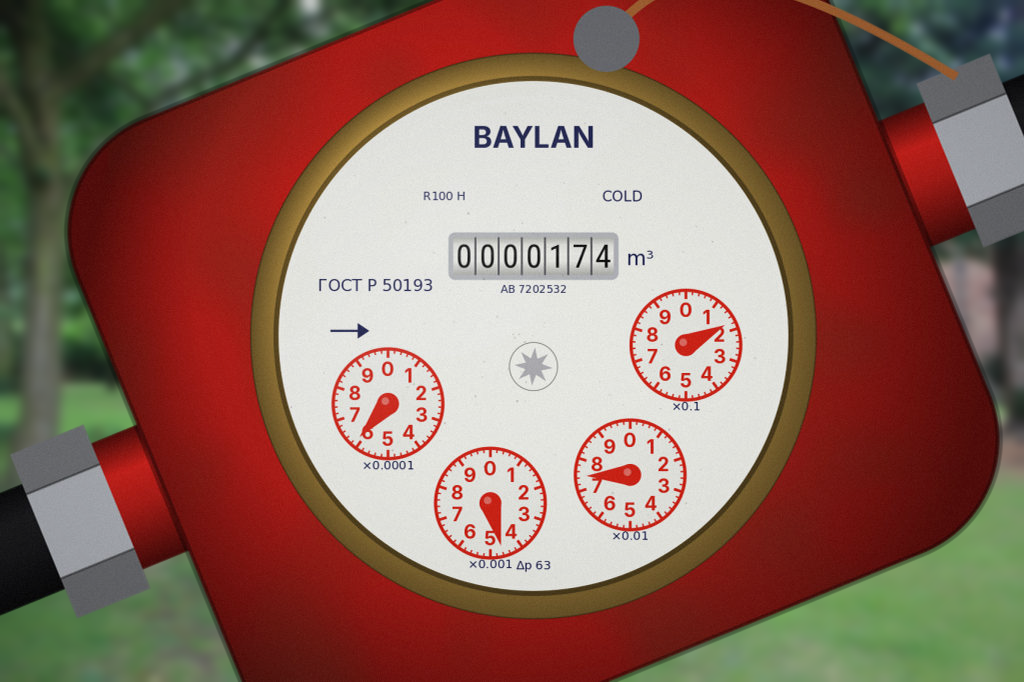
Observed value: 174.1746,m³
